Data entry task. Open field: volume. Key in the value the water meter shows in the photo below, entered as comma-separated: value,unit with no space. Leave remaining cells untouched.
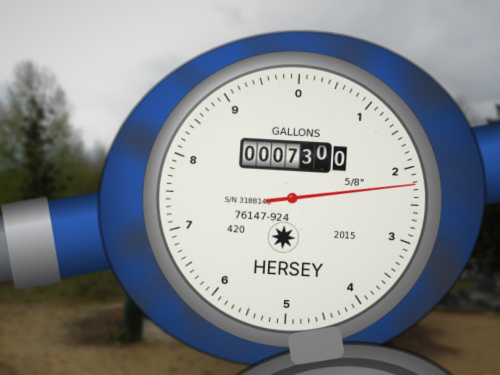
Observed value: 7302.2,gal
